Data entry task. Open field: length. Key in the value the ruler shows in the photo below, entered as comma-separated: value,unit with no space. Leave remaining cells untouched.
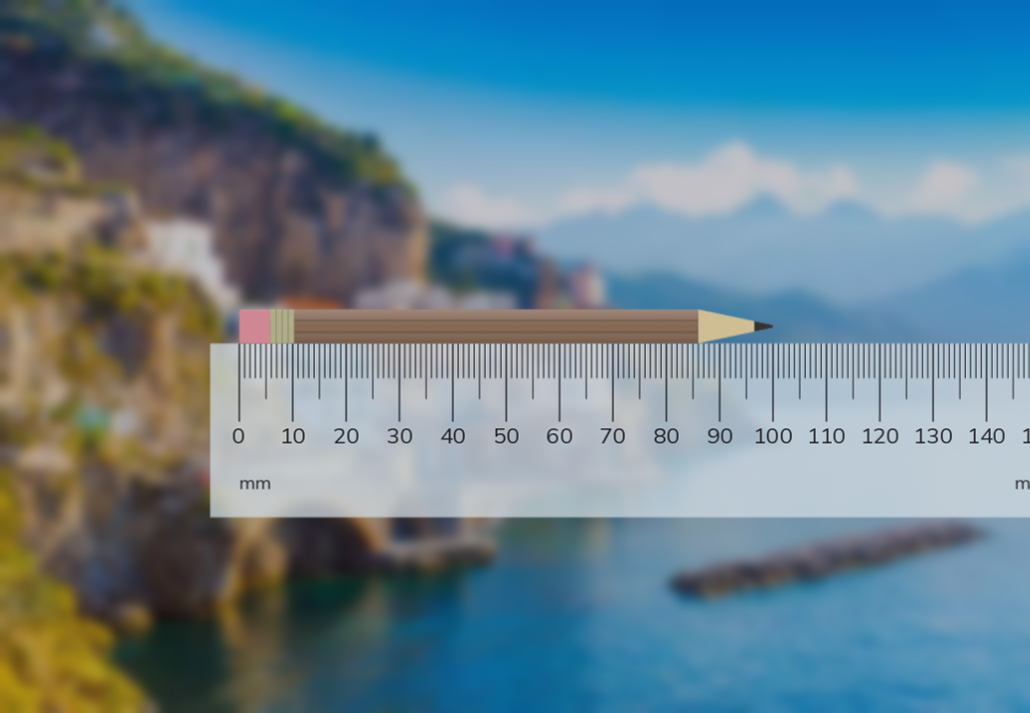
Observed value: 100,mm
